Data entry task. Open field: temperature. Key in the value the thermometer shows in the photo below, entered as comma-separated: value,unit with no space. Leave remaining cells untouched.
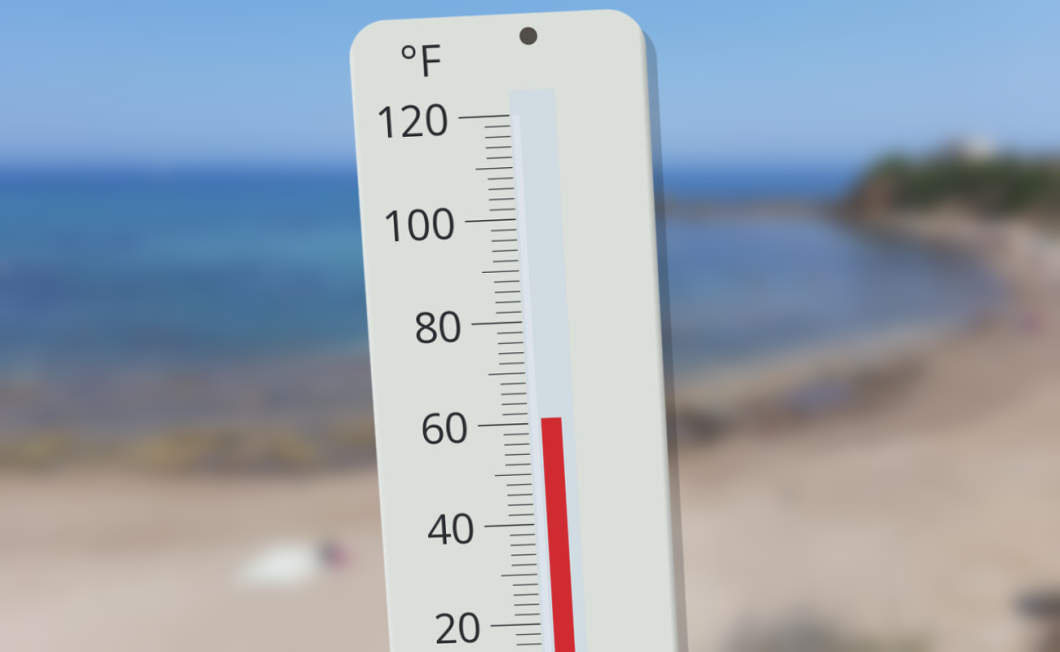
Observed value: 61,°F
